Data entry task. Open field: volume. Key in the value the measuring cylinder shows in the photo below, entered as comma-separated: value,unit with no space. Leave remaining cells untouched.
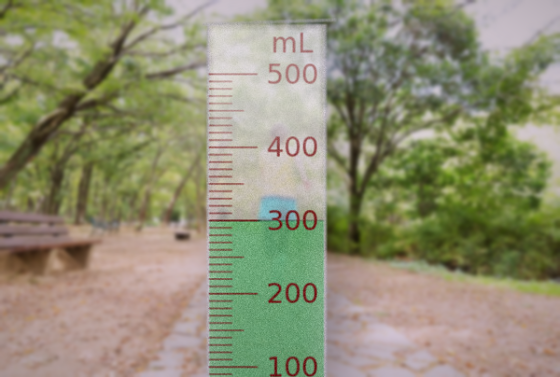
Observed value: 300,mL
